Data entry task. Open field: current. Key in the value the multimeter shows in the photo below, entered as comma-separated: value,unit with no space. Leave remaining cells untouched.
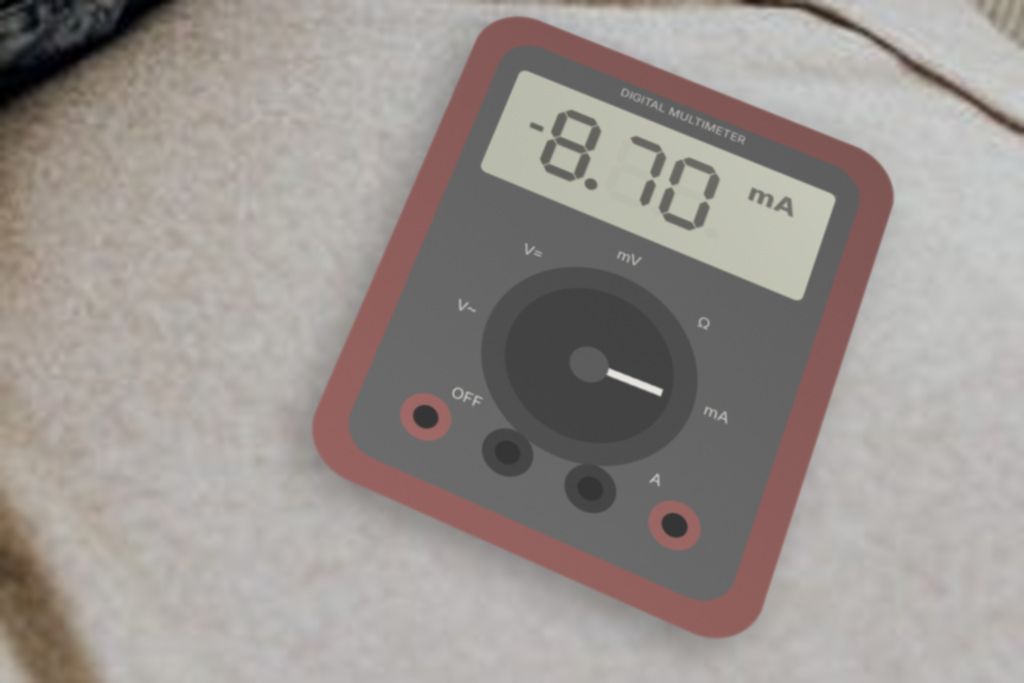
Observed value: -8.70,mA
